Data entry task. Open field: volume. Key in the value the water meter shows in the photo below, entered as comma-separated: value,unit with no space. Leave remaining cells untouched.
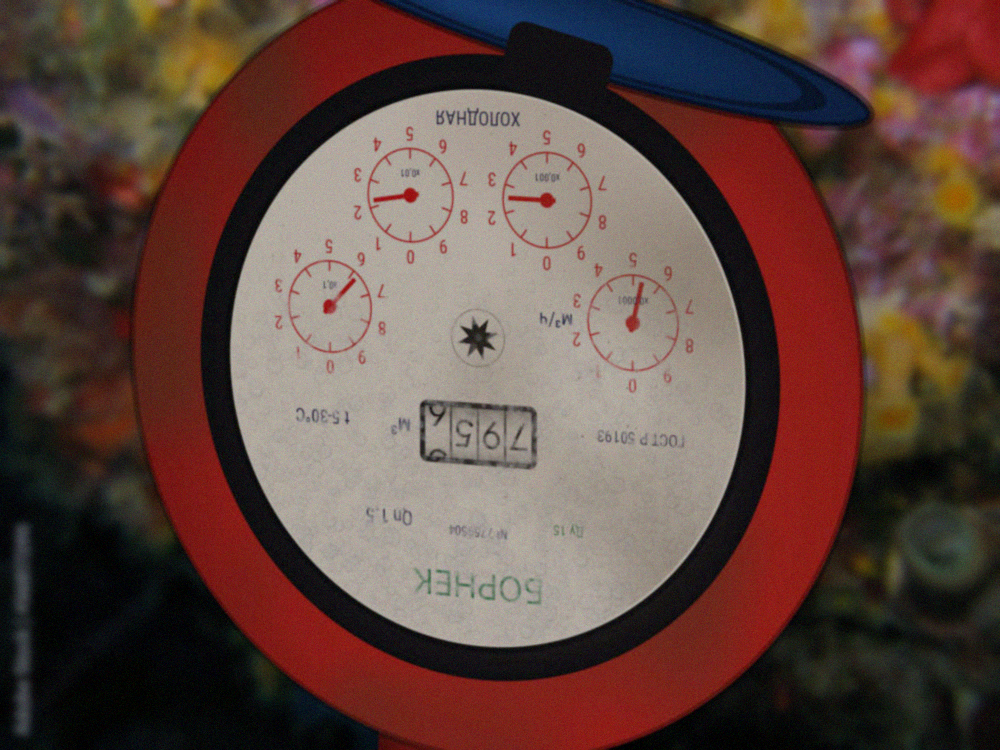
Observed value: 7955.6225,m³
